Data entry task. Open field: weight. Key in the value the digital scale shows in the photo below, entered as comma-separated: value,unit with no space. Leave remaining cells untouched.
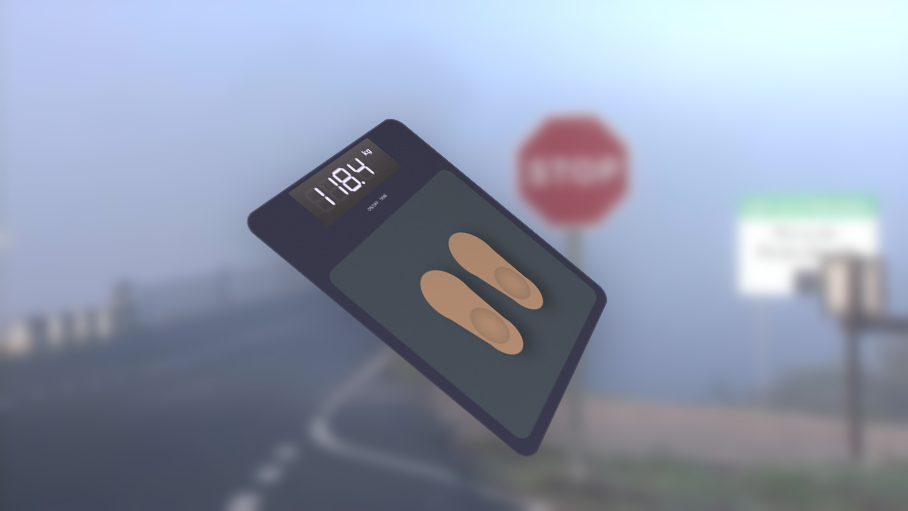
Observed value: 118.4,kg
